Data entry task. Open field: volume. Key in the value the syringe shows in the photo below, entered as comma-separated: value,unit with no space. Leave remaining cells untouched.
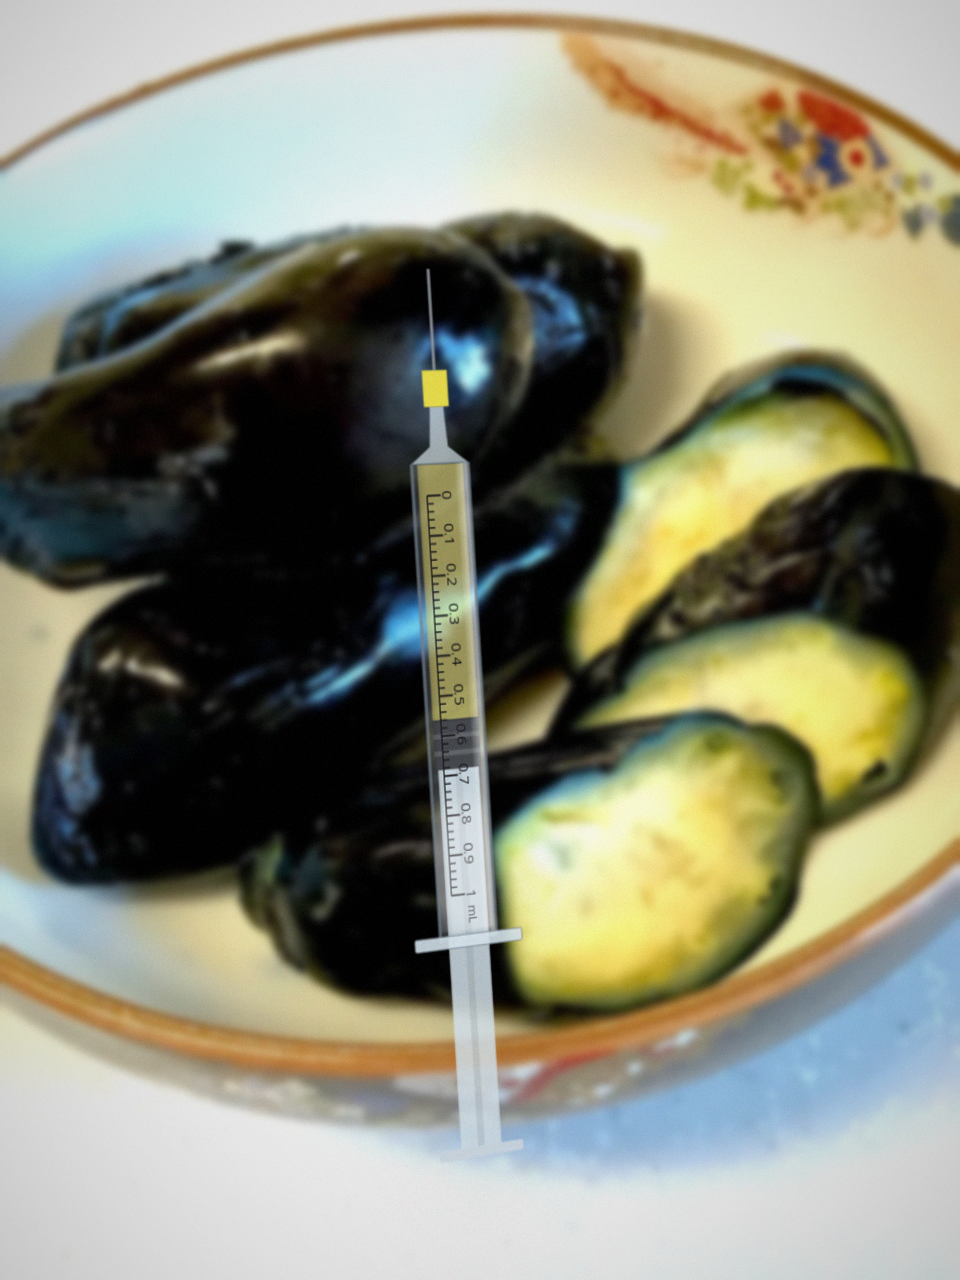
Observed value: 0.56,mL
